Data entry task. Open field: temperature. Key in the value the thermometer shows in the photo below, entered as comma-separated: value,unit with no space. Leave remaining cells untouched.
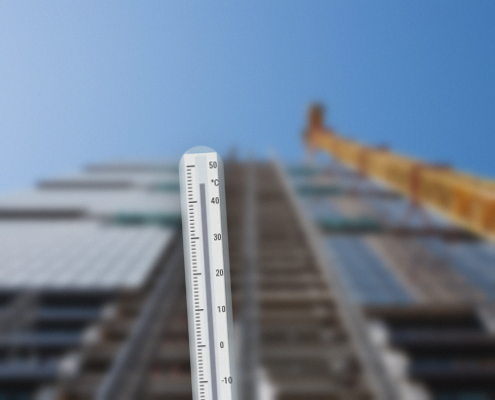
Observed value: 45,°C
